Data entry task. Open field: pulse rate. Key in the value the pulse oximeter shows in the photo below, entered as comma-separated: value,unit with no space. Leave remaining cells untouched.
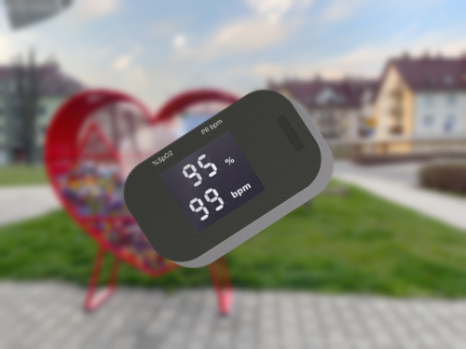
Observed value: 99,bpm
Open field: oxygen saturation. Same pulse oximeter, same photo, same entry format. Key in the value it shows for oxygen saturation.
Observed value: 95,%
